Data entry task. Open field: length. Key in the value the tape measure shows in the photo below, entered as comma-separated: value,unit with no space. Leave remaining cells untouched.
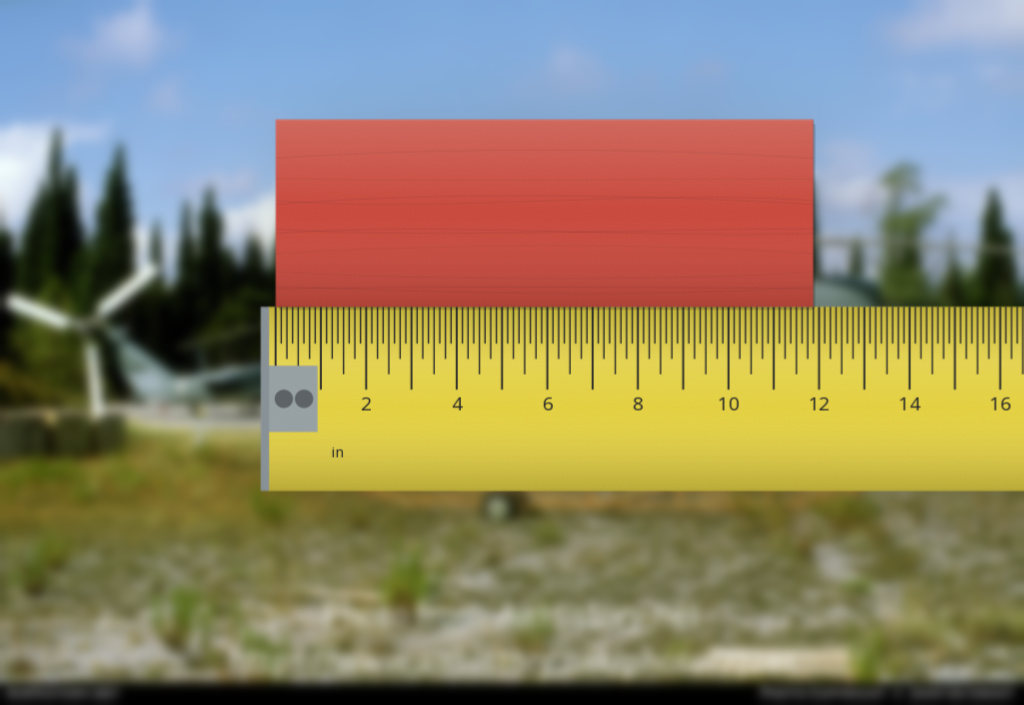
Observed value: 11.875,in
